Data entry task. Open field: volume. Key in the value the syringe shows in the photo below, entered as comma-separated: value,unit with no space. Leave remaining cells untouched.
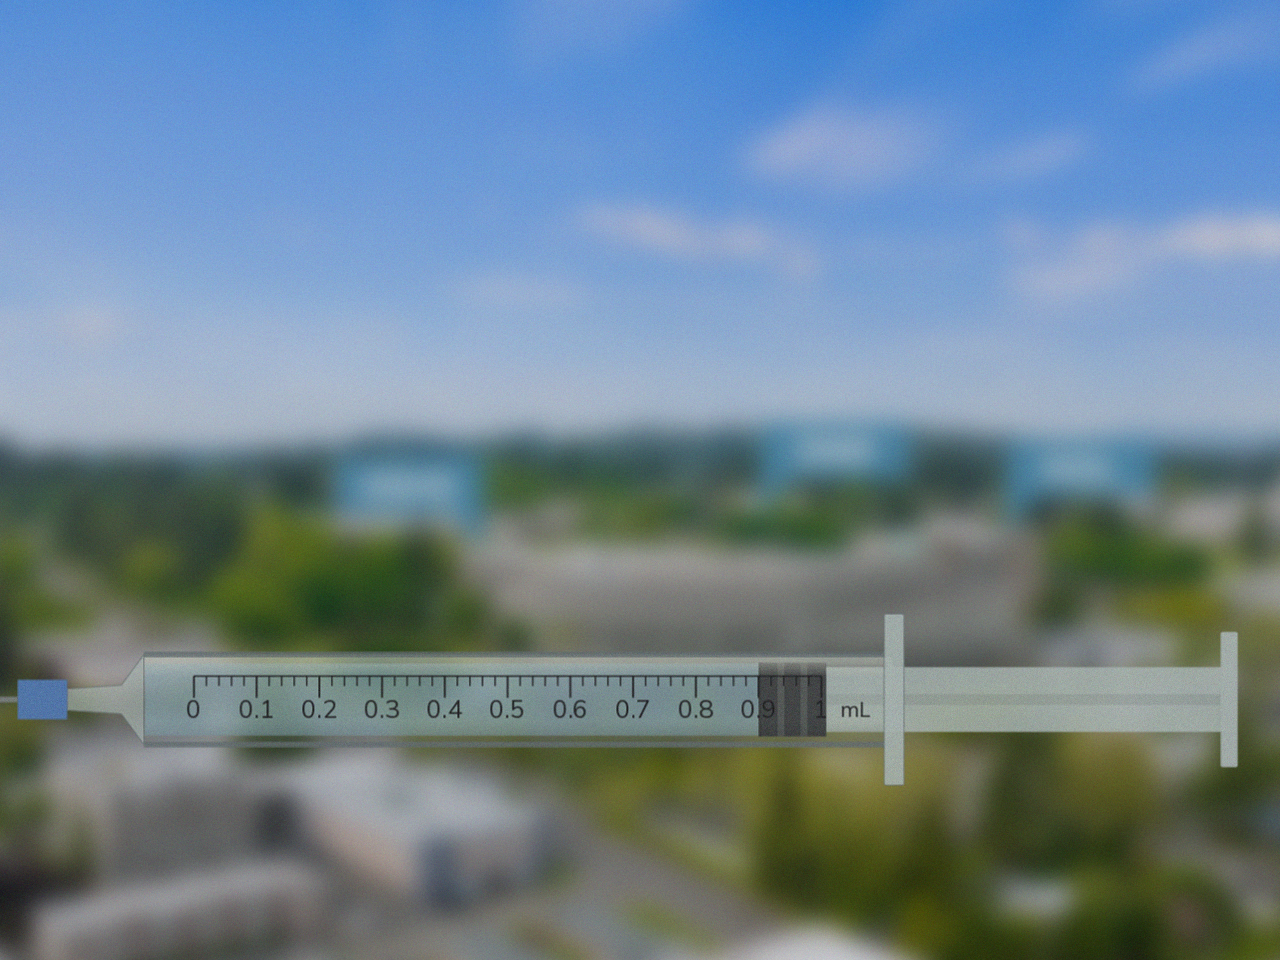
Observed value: 0.9,mL
